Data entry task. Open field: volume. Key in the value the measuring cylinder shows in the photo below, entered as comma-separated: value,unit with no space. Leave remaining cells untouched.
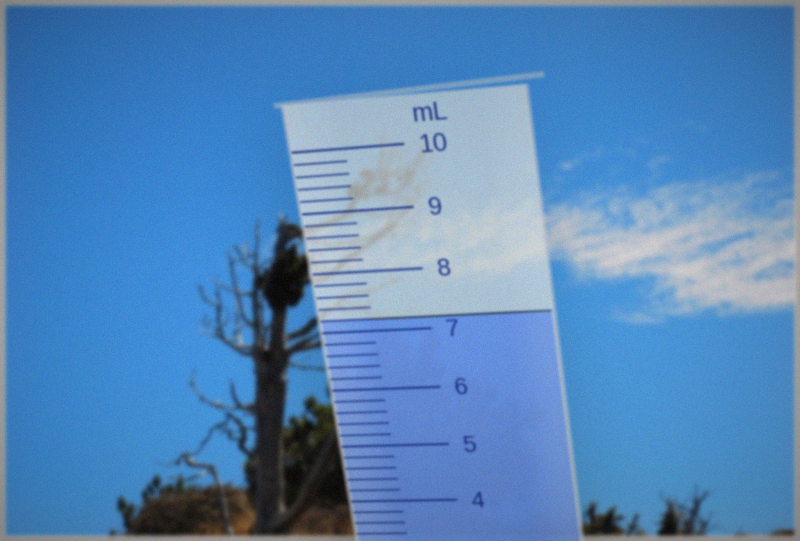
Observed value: 7.2,mL
